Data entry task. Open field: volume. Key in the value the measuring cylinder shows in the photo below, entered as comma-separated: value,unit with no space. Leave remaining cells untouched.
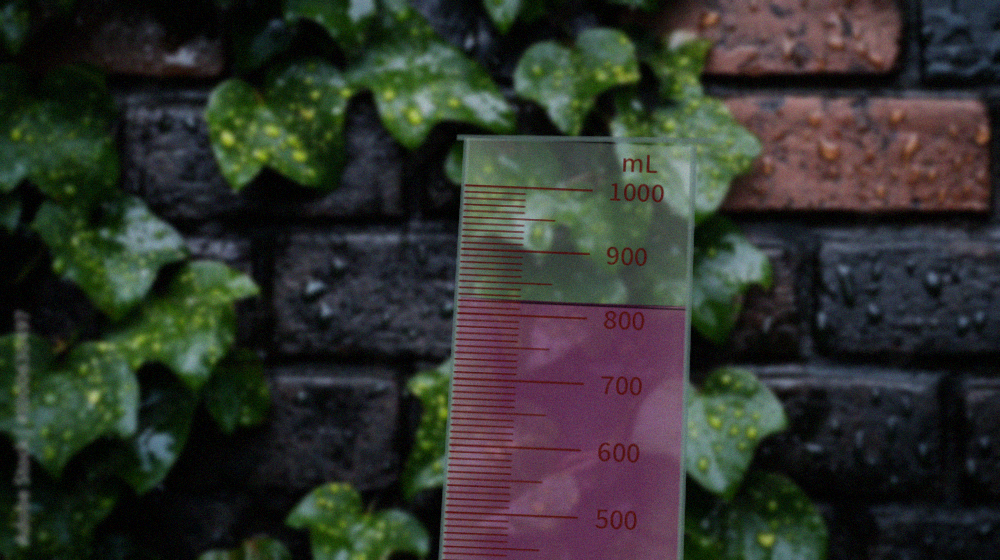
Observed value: 820,mL
